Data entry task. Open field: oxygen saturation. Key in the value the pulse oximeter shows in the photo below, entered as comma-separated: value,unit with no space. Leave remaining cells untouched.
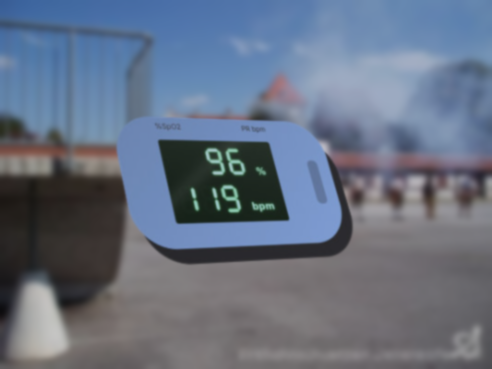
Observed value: 96,%
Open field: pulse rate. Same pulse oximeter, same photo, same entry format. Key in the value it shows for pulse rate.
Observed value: 119,bpm
